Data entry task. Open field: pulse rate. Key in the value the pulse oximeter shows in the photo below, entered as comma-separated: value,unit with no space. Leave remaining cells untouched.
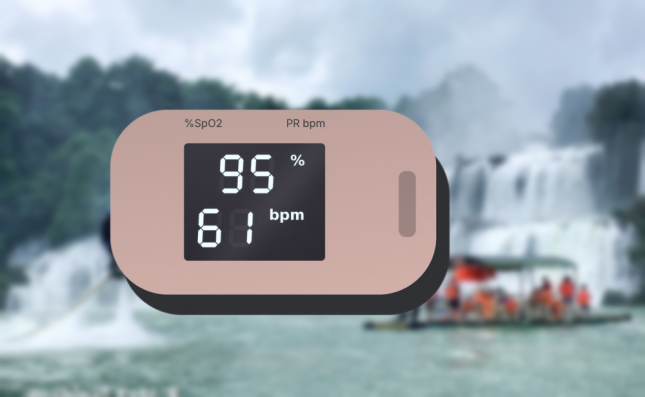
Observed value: 61,bpm
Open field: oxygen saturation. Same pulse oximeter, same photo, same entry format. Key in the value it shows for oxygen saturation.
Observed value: 95,%
